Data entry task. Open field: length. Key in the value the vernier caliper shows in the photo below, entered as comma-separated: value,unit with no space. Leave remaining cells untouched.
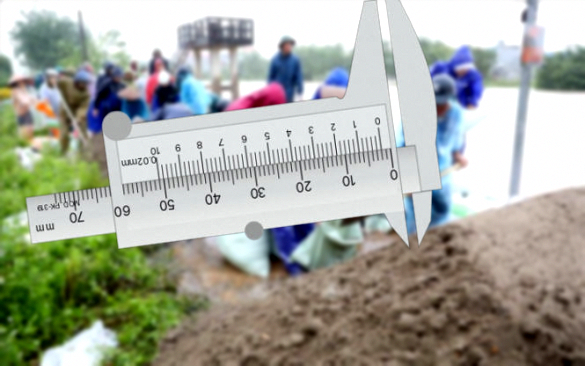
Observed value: 2.0,mm
